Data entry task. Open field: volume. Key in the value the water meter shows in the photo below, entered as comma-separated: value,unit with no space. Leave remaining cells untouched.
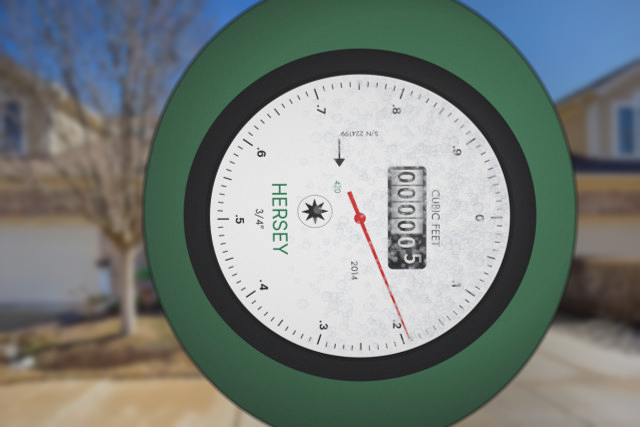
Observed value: 5.19,ft³
